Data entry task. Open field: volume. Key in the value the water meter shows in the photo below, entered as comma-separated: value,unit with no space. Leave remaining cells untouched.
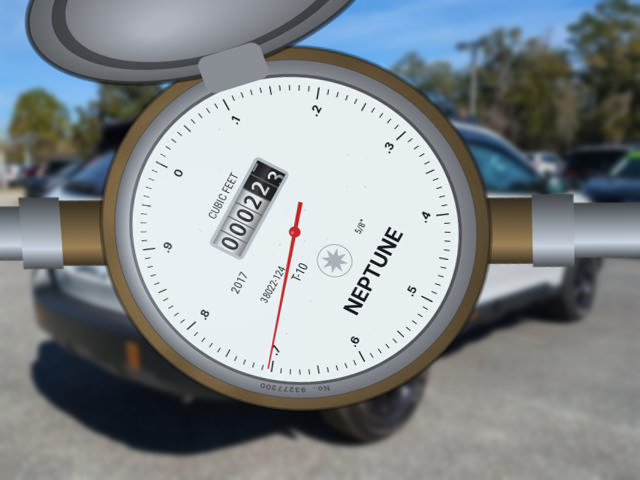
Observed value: 222.70,ft³
